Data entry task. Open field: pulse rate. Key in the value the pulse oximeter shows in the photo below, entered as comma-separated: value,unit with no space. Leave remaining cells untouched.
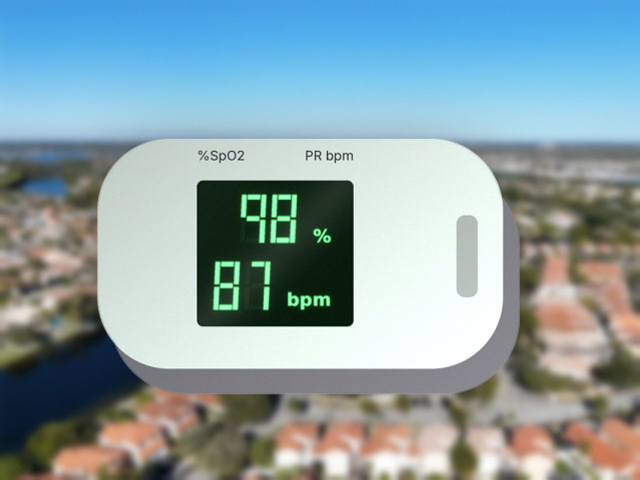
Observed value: 87,bpm
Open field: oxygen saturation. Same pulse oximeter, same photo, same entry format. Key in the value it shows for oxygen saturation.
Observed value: 98,%
